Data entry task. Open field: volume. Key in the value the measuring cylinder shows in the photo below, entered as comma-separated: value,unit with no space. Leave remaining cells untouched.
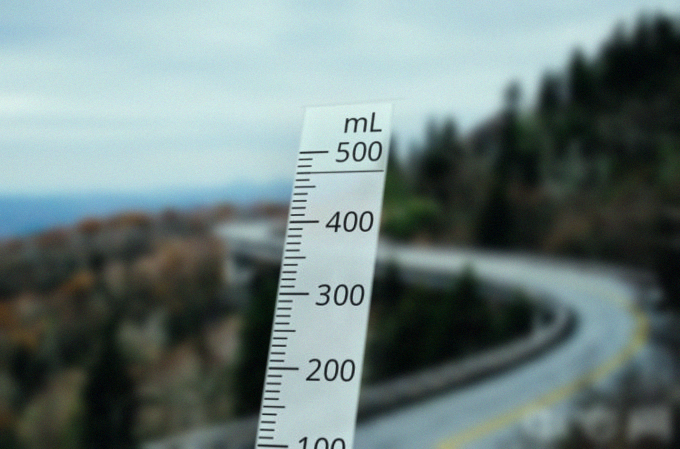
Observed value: 470,mL
